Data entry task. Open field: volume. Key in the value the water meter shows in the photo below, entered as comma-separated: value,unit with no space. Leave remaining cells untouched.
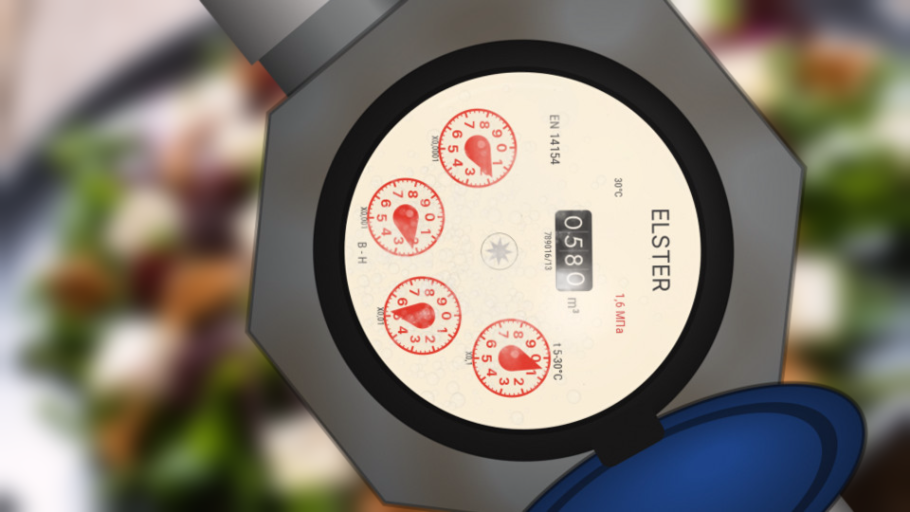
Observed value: 580.0521,m³
